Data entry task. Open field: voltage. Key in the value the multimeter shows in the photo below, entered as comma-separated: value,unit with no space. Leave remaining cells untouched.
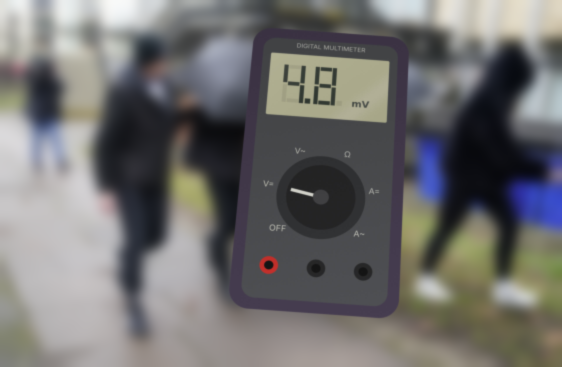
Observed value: 4.8,mV
